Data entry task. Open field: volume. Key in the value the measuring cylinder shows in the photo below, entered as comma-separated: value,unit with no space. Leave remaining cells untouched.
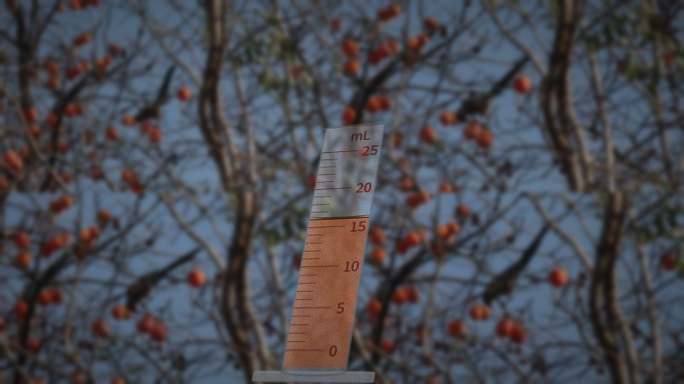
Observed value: 16,mL
